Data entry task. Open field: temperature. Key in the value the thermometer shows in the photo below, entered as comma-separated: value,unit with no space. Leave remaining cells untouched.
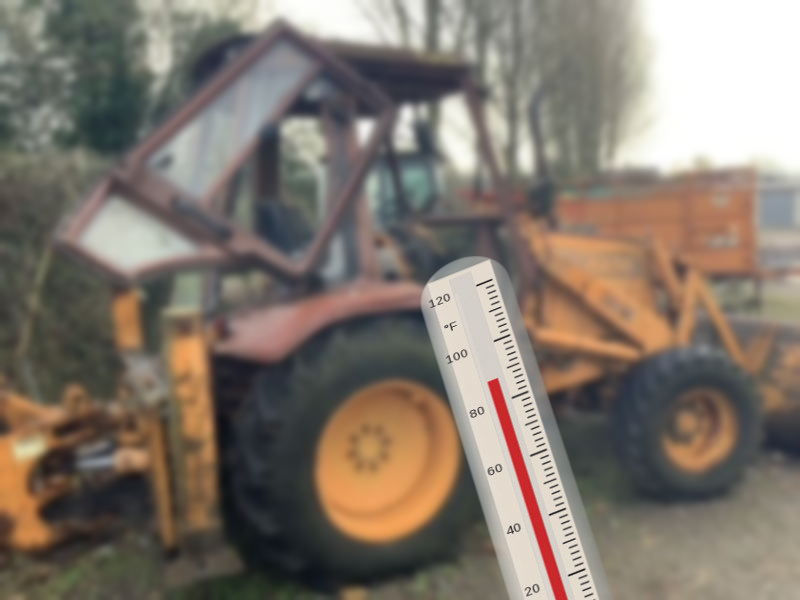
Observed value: 88,°F
